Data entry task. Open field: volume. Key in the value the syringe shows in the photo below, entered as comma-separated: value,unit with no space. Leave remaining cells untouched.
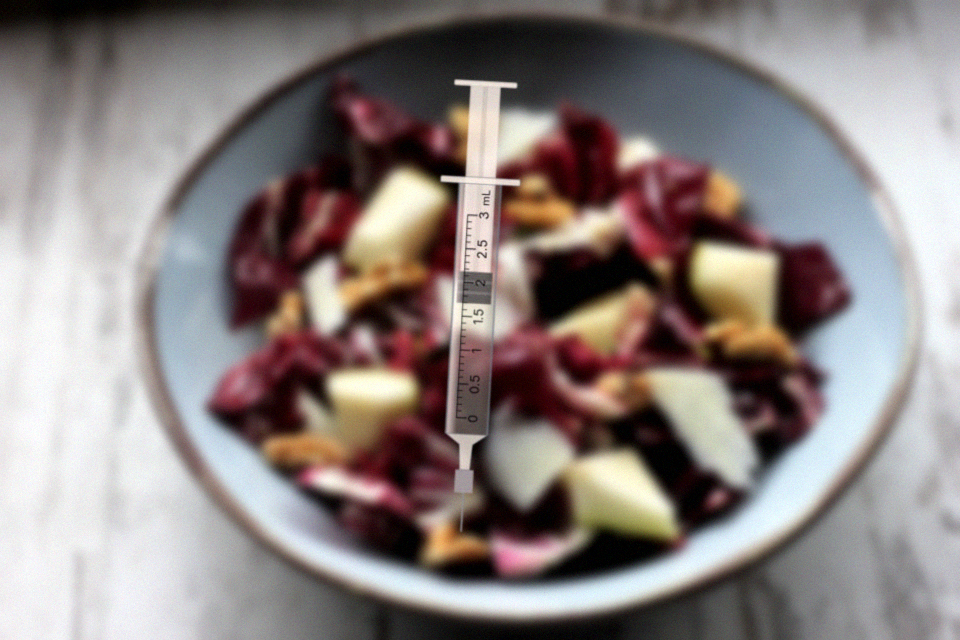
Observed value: 1.7,mL
